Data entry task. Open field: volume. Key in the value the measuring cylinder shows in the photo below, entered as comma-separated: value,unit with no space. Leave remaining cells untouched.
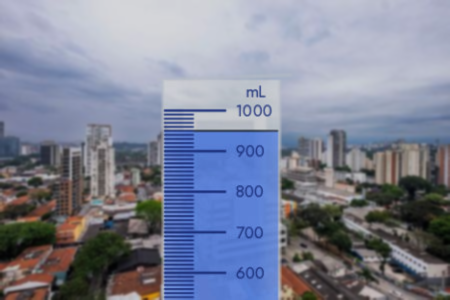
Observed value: 950,mL
